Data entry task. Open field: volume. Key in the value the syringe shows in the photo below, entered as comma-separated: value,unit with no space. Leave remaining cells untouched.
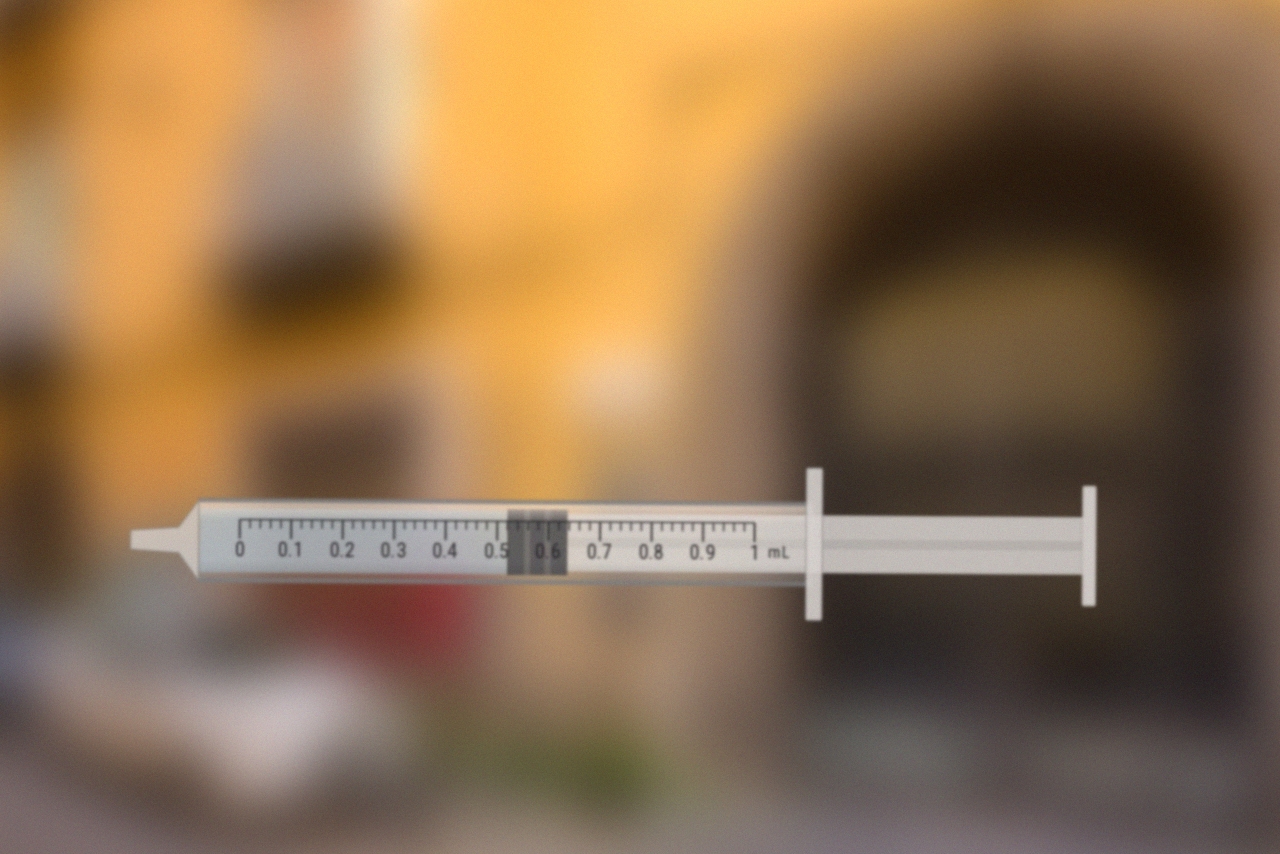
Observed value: 0.52,mL
